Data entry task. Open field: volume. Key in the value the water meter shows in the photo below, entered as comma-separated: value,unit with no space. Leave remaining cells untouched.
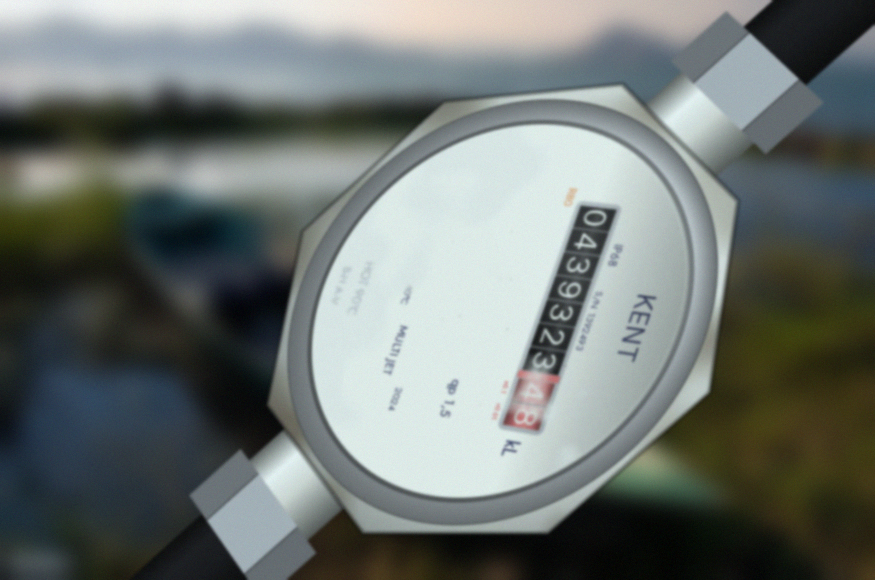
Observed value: 439323.48,kL
